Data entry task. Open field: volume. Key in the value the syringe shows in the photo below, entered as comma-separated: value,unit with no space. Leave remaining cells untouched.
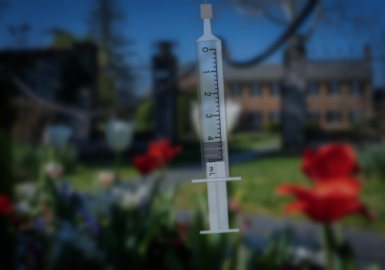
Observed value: 4.2,mL
